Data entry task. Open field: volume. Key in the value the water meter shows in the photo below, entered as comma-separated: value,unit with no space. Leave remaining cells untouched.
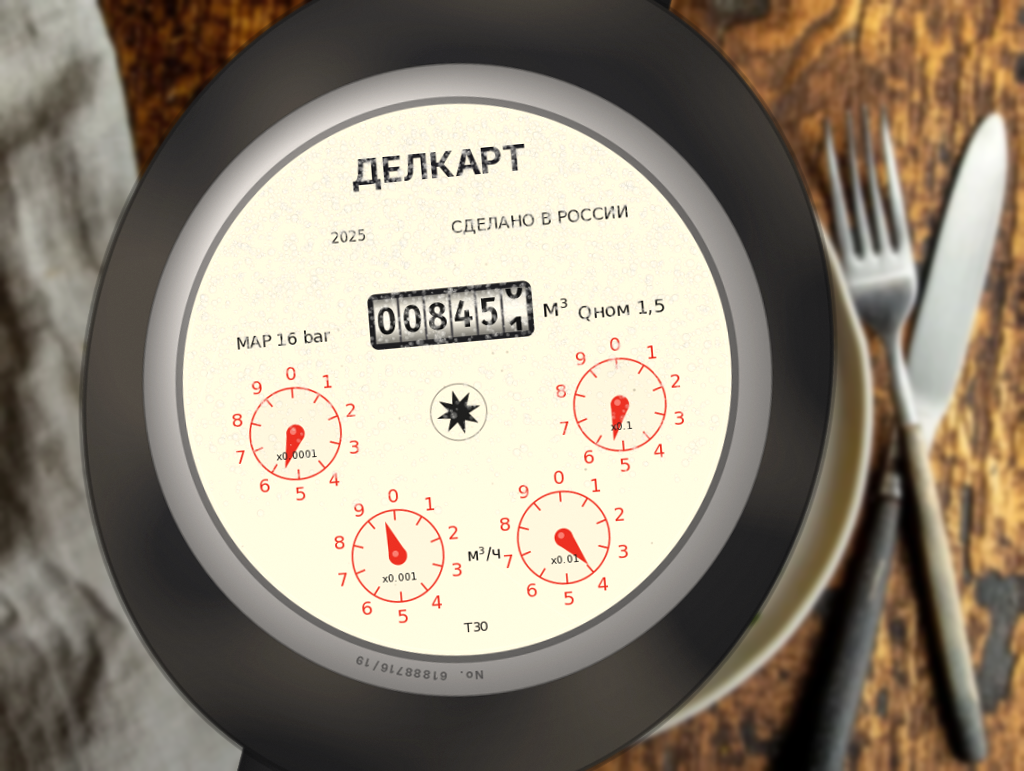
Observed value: 8450.5395,m³
